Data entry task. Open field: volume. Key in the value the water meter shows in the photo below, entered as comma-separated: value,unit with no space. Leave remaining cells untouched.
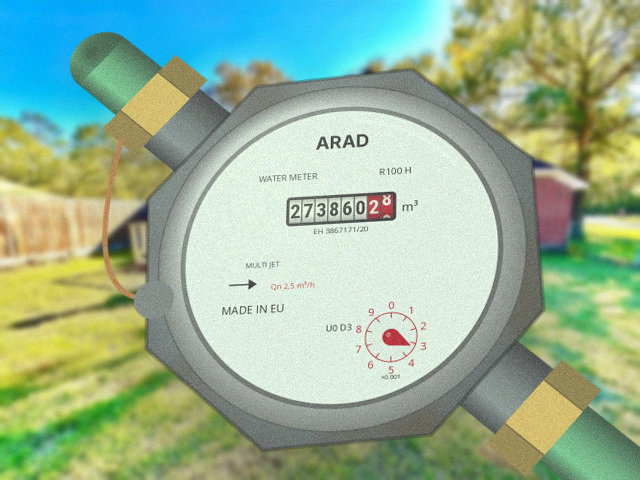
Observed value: 273860.283,m³
